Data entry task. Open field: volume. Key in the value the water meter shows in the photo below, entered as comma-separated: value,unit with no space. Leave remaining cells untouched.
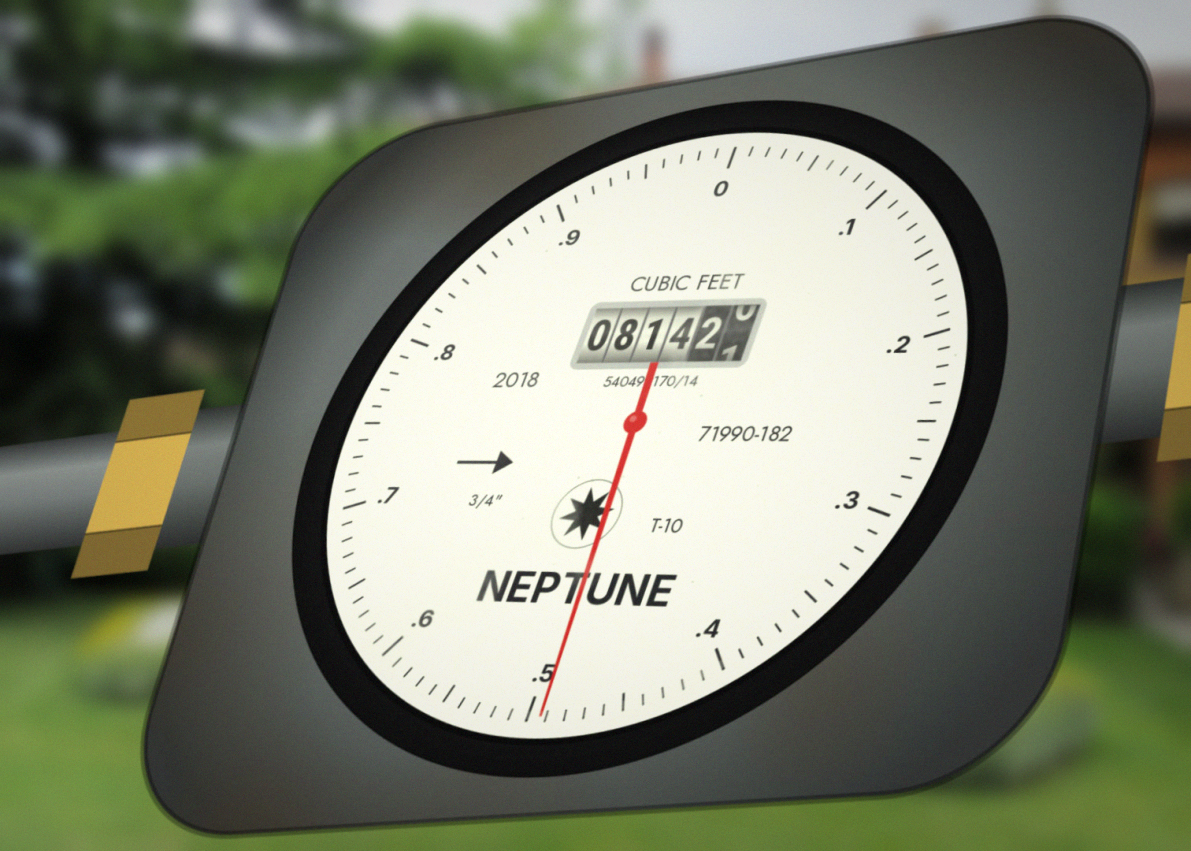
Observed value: 81420.49,ft³
